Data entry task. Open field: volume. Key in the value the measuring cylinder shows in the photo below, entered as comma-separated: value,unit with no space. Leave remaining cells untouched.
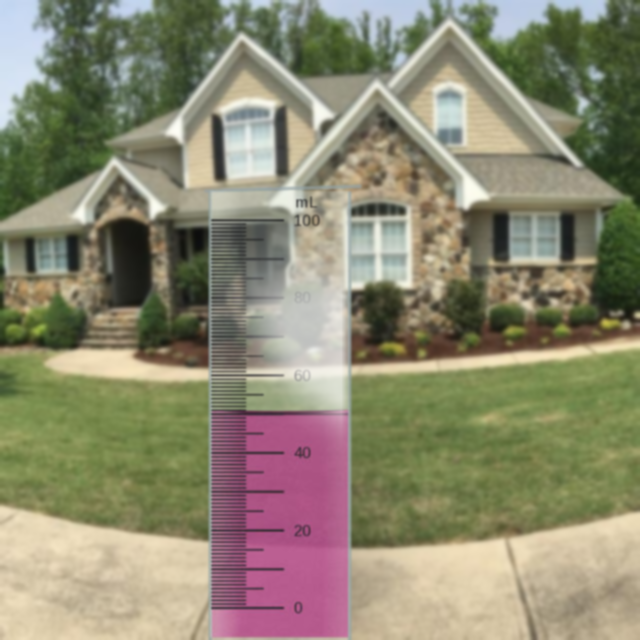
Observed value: 50,mL
